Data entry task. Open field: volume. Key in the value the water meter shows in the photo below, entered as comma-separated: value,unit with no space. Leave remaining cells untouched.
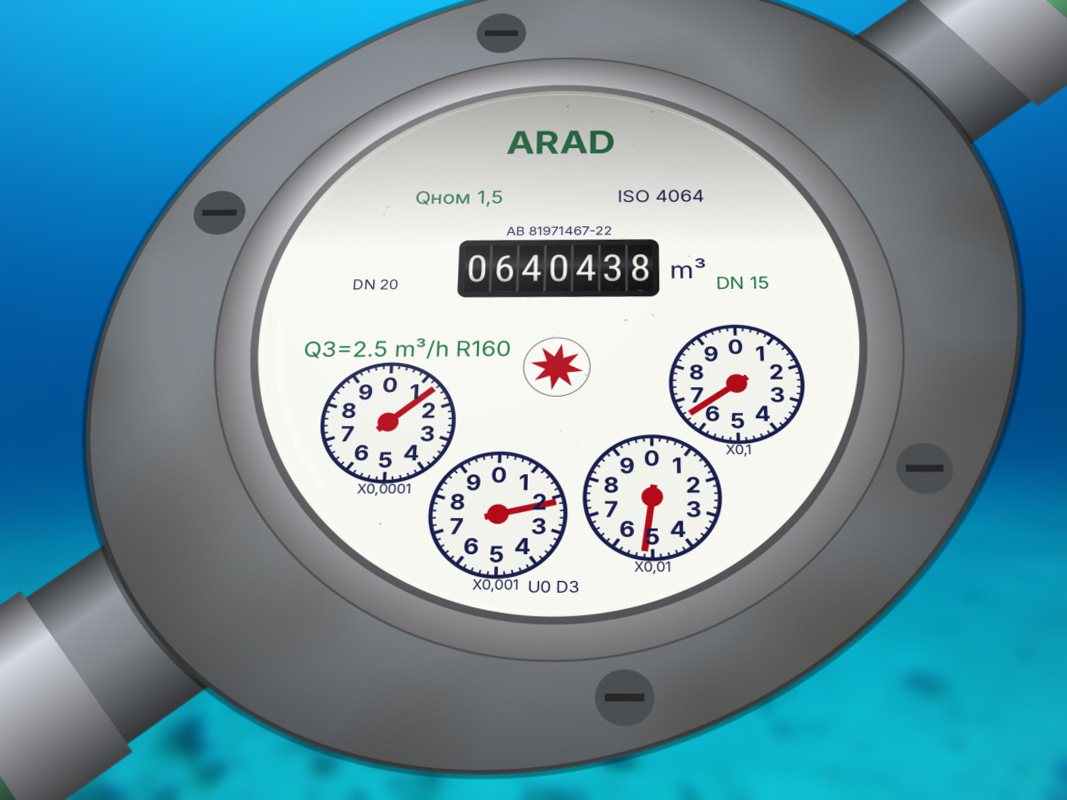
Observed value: 640438.6521,m³
